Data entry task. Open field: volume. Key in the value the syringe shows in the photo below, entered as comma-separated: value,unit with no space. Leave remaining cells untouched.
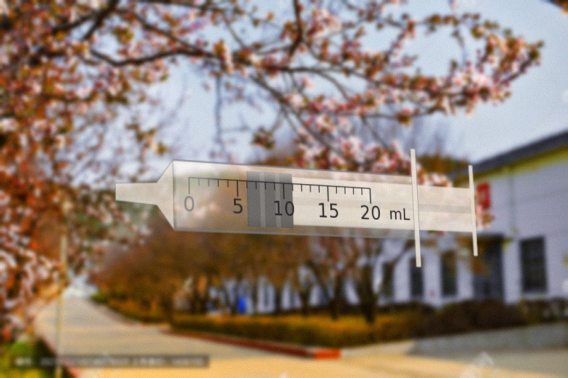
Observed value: 6,mL
